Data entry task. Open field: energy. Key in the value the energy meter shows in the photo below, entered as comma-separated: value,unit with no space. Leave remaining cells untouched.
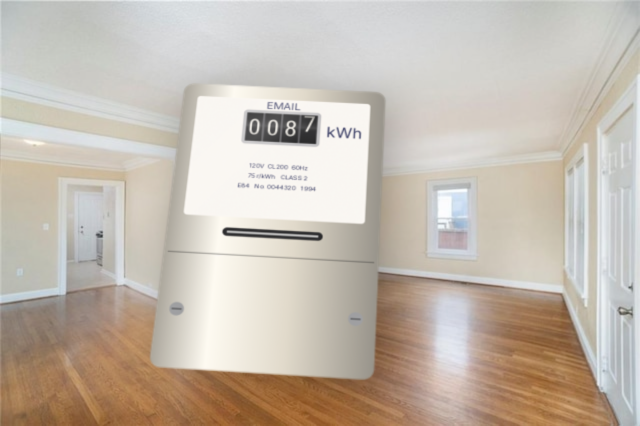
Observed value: 87,kWh
